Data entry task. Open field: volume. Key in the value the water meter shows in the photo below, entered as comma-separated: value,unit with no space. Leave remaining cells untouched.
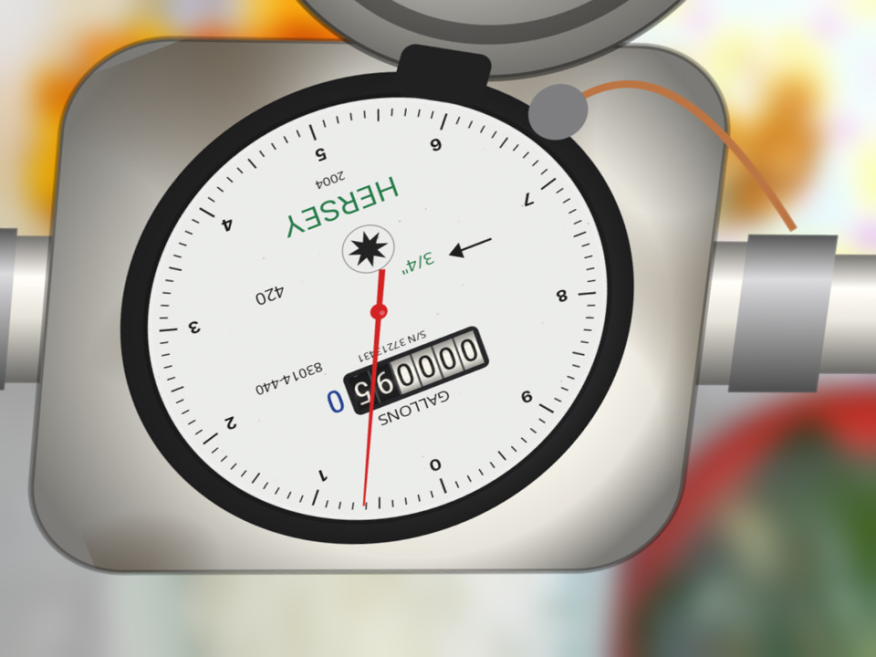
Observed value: 950.6,gal
